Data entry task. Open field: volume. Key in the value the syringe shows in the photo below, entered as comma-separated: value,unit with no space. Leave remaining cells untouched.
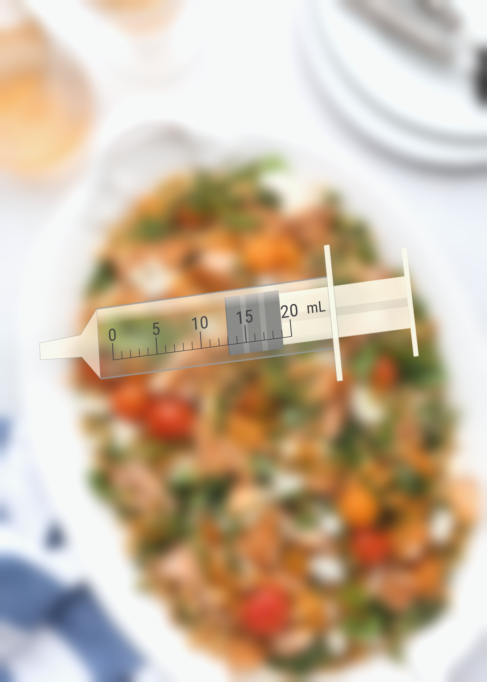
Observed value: 13,mL
